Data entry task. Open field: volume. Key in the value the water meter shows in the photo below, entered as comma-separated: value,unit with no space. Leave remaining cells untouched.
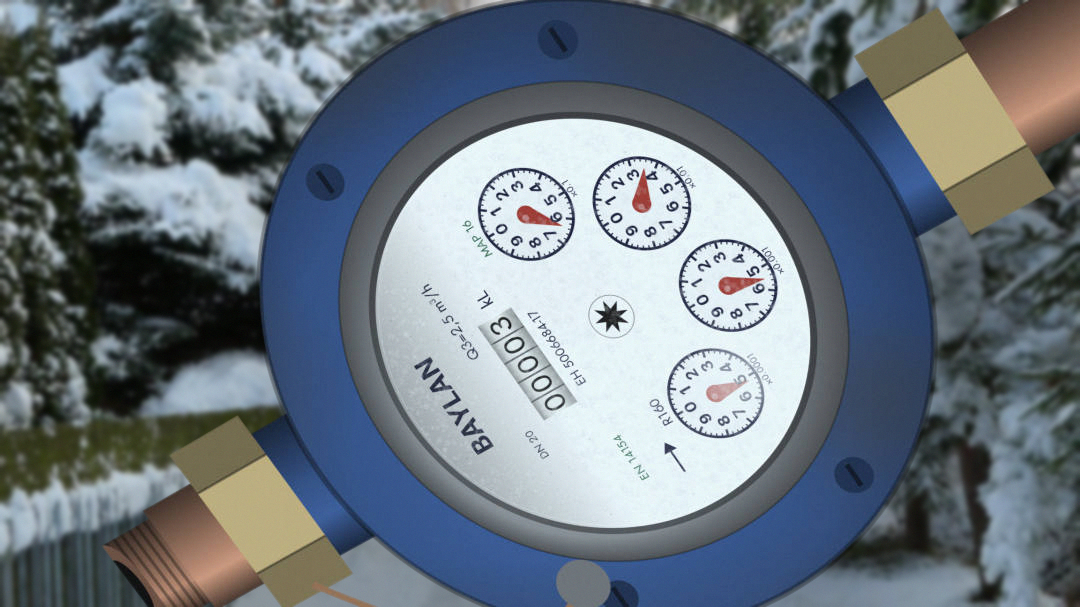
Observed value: 3.6355,kL
